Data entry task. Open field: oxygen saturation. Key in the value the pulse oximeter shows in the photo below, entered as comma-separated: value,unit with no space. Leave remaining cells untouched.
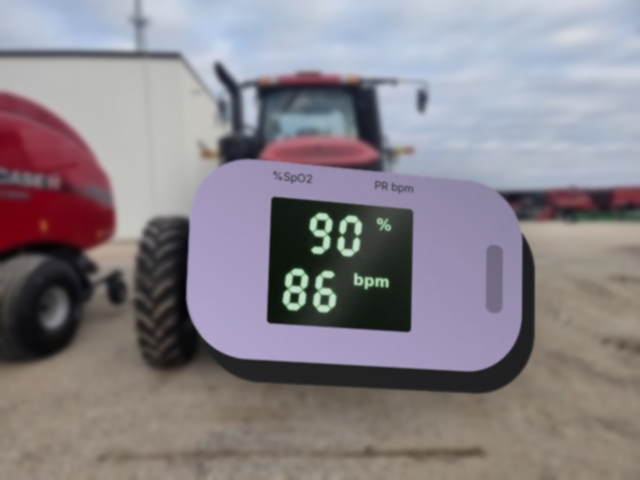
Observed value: 90,%
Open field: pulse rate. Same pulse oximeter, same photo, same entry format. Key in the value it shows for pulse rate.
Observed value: 86,bpm
